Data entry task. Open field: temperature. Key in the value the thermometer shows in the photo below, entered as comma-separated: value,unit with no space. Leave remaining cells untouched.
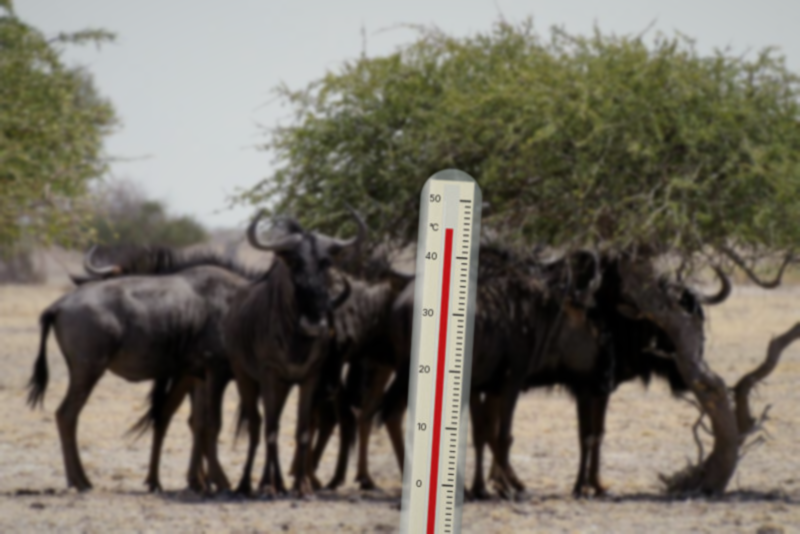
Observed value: 45,°C
